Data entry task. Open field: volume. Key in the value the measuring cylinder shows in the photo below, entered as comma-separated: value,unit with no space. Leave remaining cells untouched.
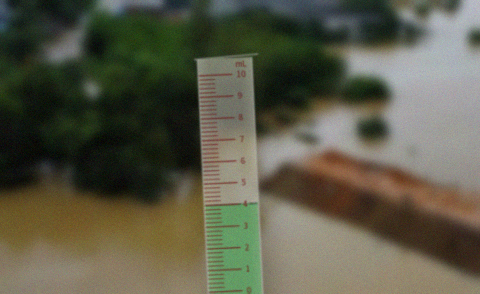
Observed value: 4,mL
